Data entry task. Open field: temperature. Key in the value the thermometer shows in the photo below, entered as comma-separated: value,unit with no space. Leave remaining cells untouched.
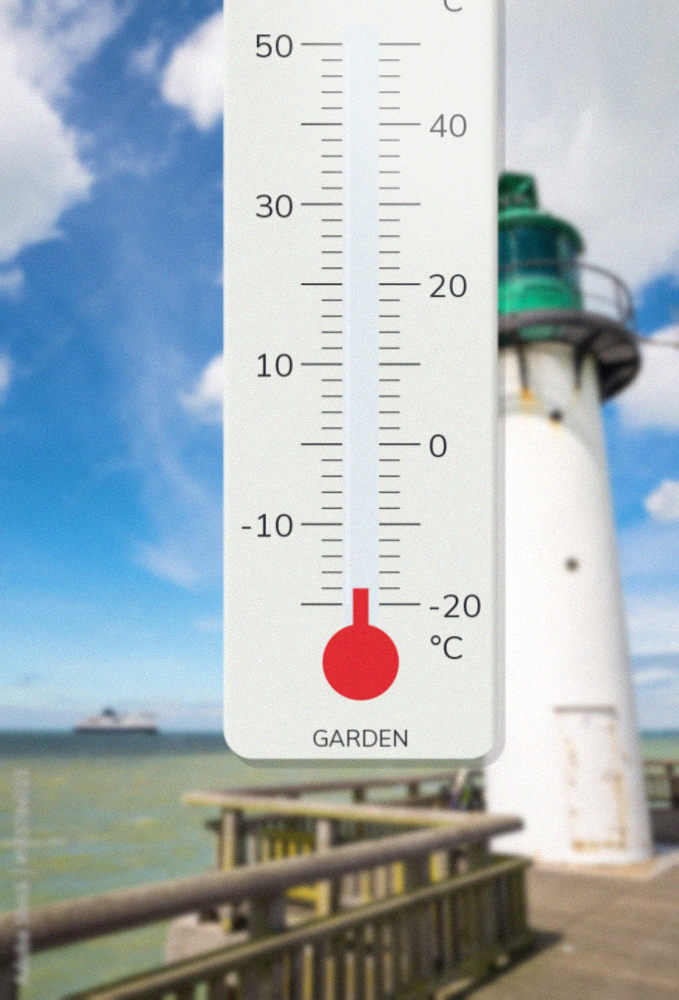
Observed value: -18,°C
